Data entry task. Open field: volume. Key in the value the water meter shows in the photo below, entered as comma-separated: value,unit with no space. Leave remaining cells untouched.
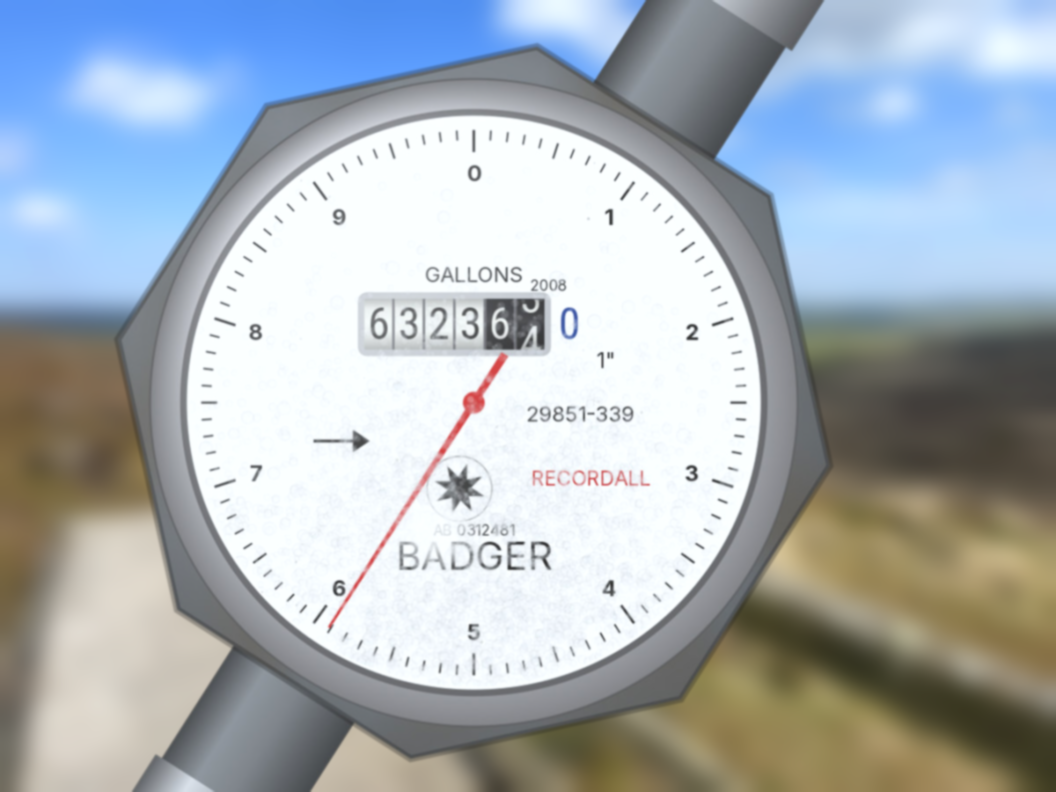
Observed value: 6323635.9,gal
